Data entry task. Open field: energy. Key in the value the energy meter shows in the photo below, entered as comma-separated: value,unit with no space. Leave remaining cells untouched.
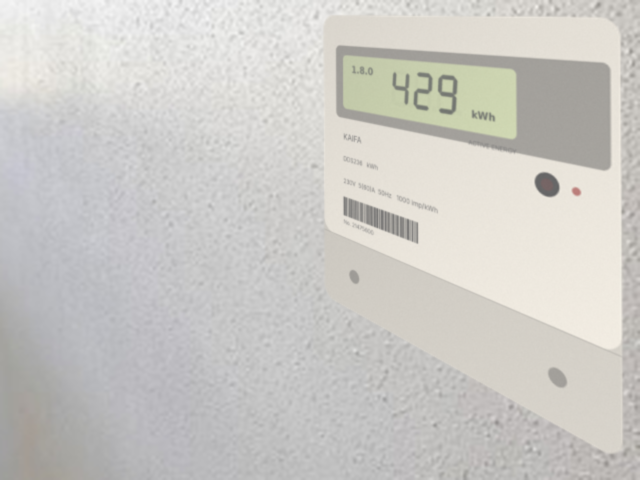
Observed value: 429,kWh
